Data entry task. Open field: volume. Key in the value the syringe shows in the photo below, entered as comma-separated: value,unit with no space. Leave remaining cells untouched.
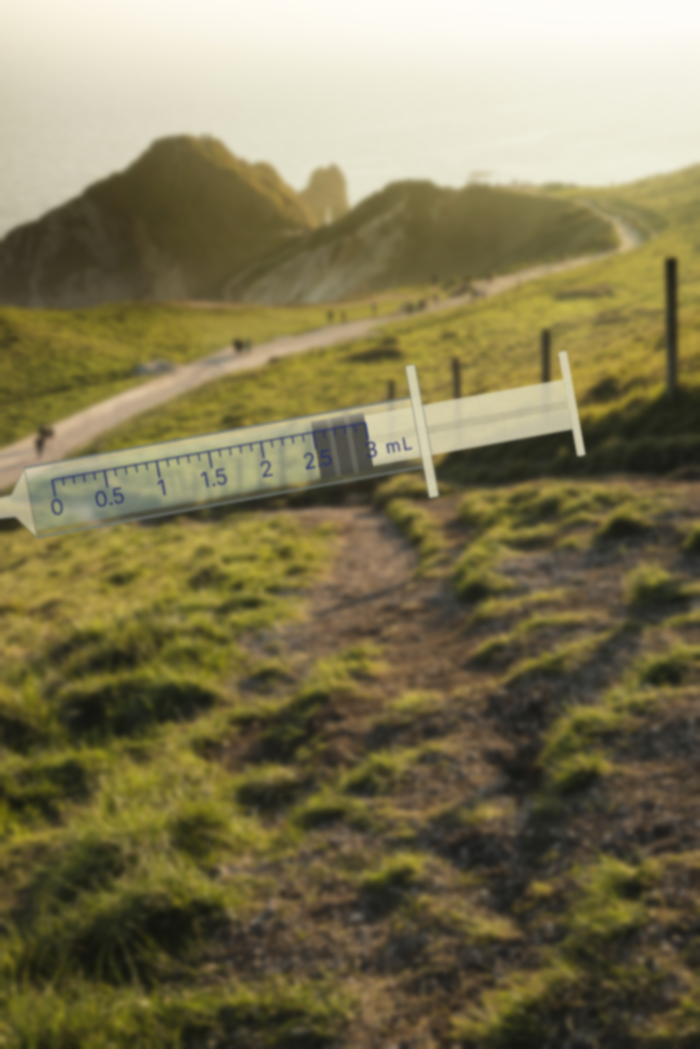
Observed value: 2.5,mL
